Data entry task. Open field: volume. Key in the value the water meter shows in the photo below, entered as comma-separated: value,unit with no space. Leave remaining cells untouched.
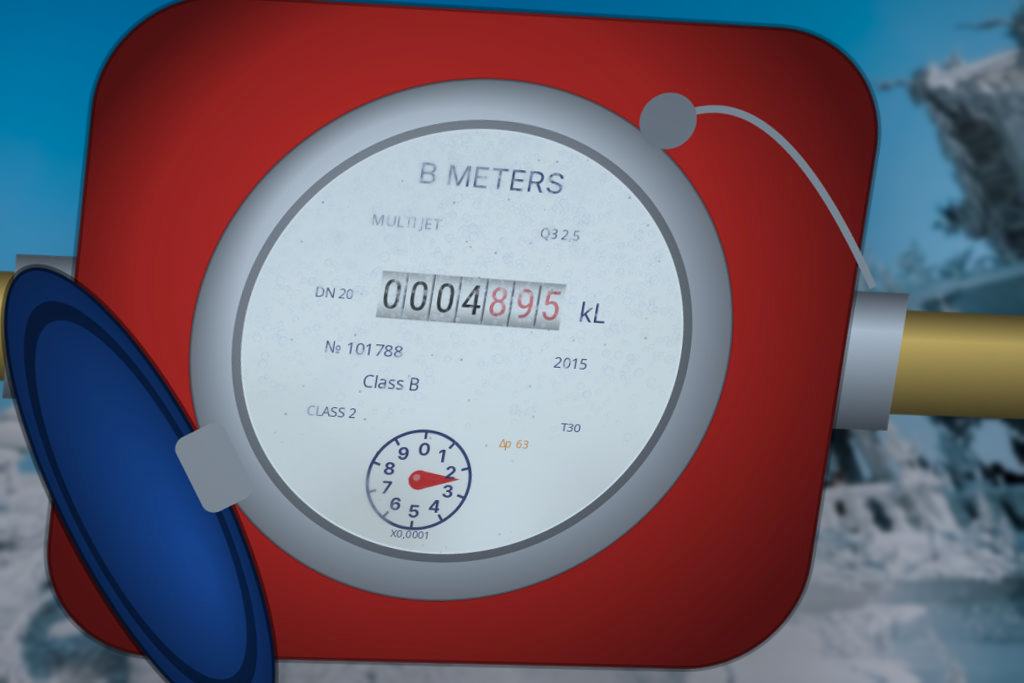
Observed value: 4.8952,kL
